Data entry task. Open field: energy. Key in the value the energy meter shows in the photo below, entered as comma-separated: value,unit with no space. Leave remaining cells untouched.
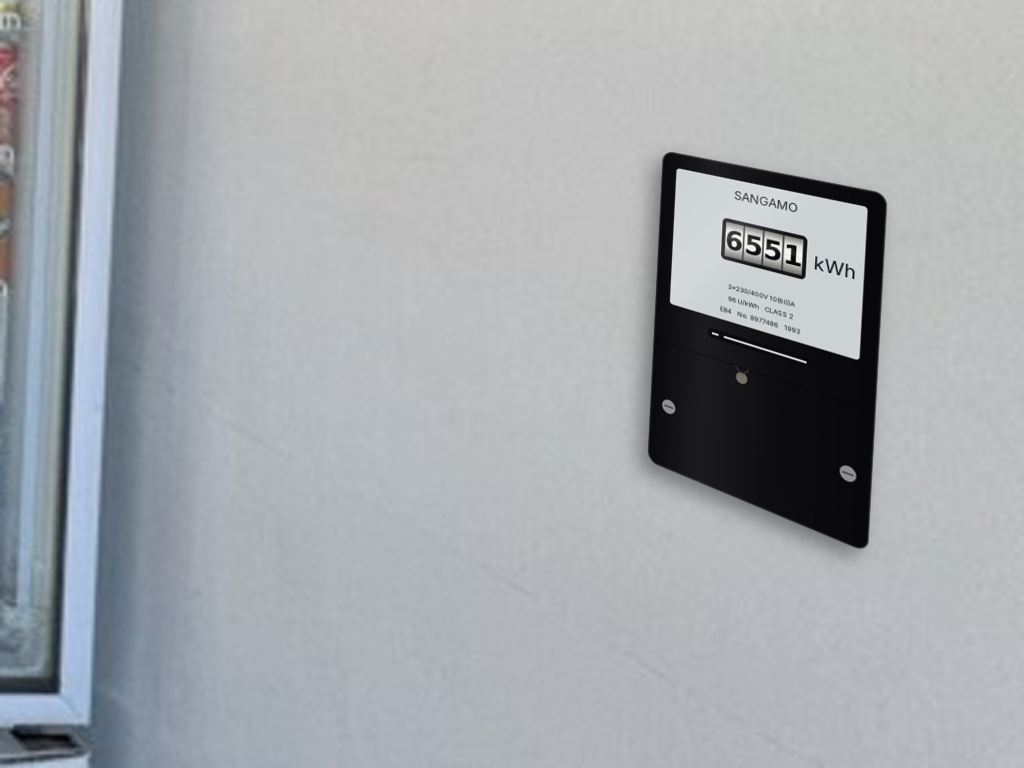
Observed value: 6551,kWh
